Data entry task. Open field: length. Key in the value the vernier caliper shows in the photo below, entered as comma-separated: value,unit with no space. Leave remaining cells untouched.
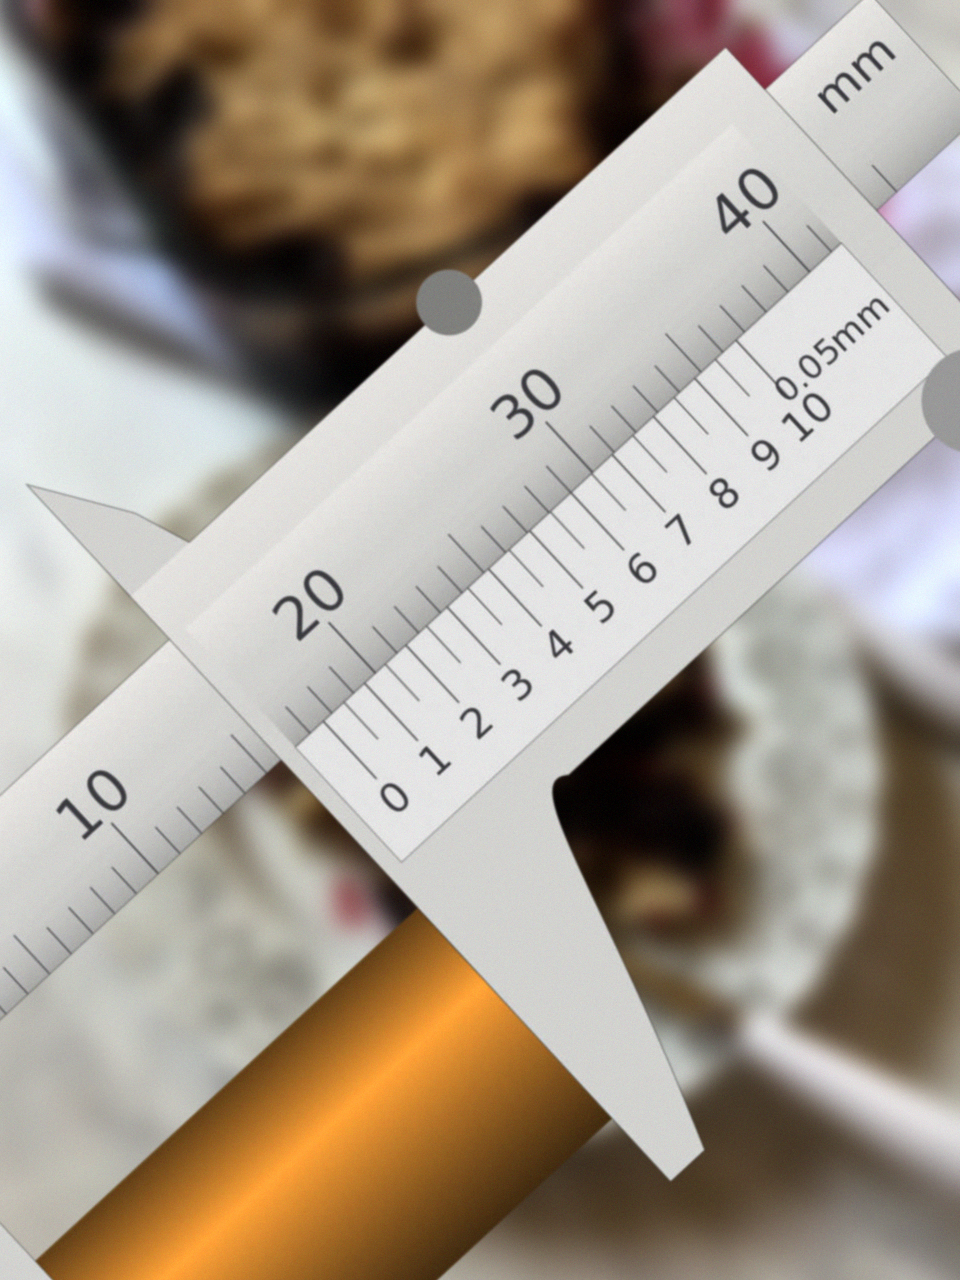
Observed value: 17.60,mm
